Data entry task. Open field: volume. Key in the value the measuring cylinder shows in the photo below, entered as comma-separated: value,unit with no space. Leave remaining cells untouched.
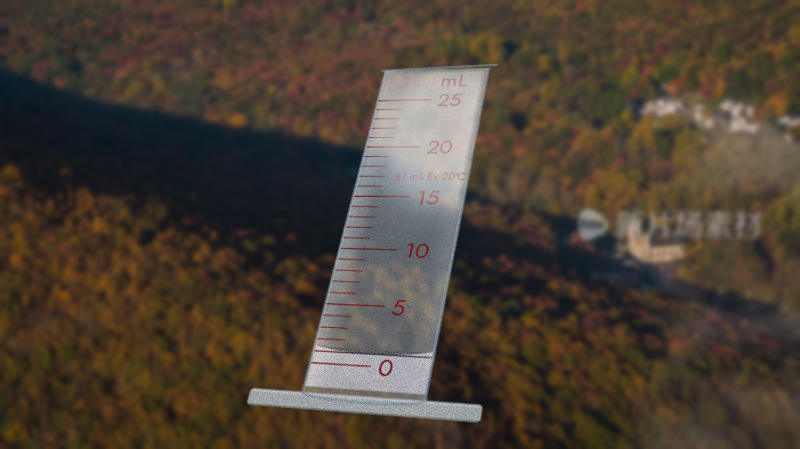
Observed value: 1,mL
